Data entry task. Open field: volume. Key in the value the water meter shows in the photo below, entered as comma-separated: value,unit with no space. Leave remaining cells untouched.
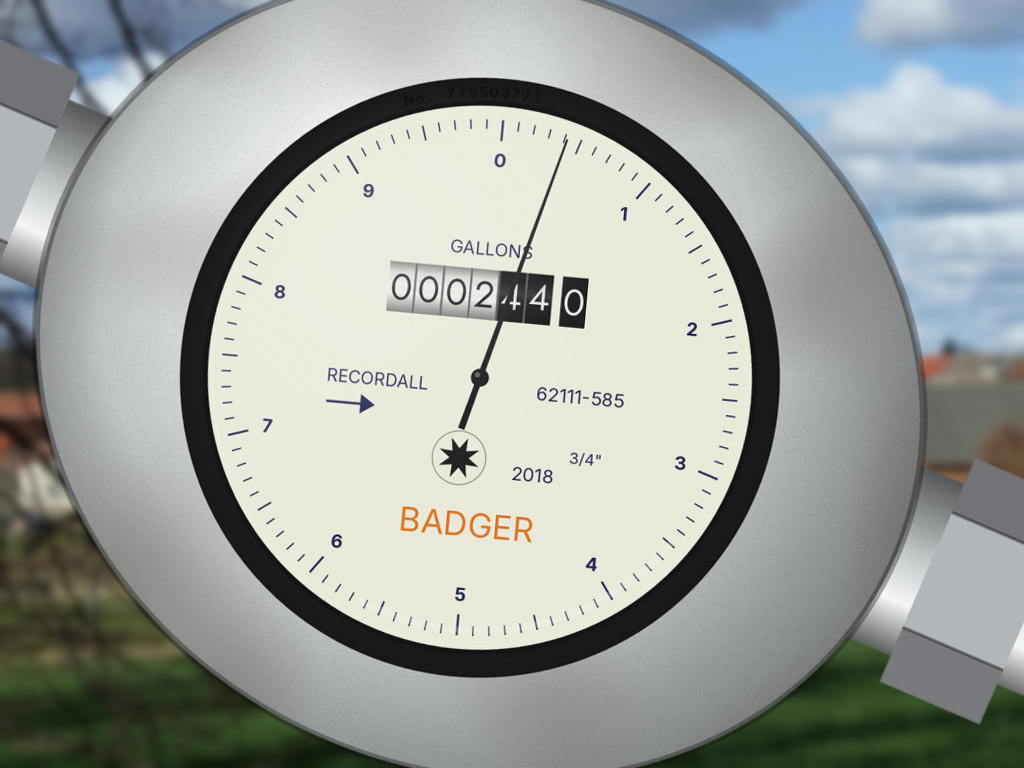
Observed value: 2440.4,gal
